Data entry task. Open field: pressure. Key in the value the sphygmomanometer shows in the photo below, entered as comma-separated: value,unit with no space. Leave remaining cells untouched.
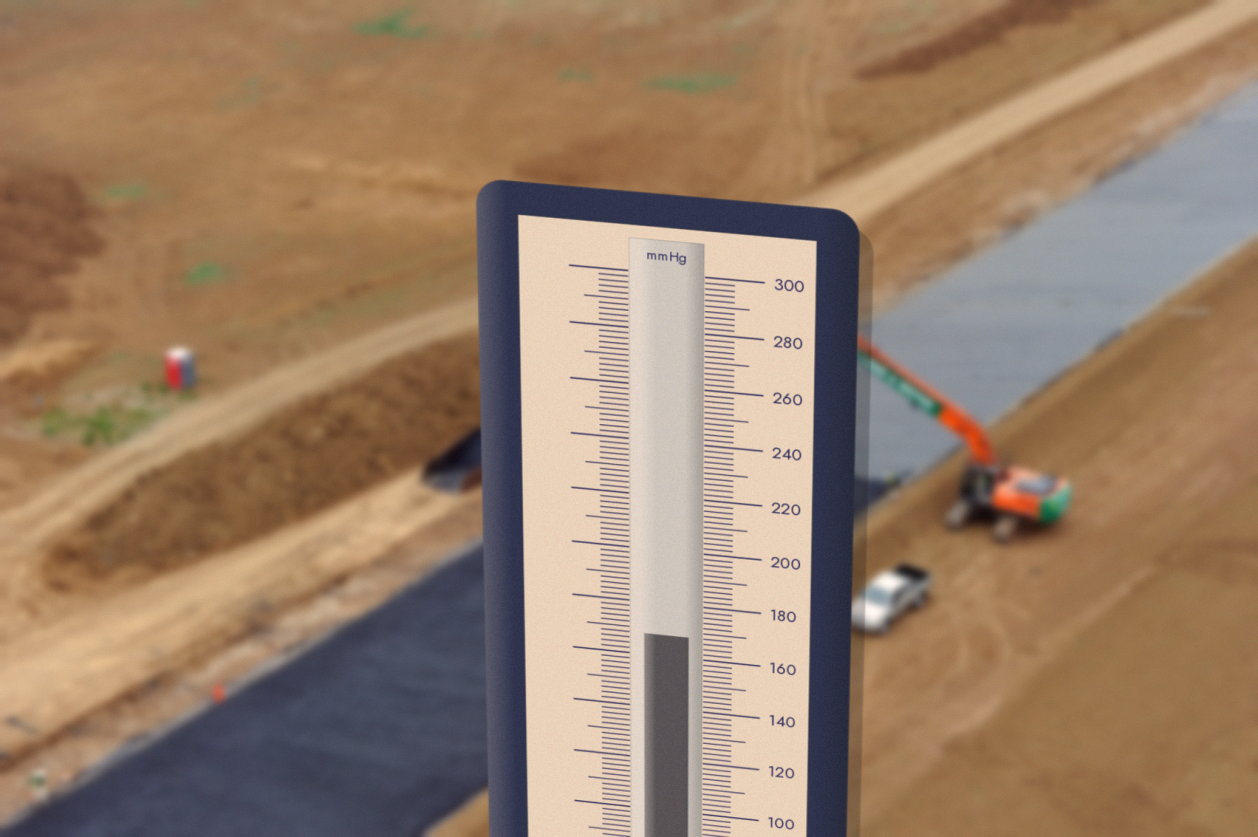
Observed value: 168,mmHg
